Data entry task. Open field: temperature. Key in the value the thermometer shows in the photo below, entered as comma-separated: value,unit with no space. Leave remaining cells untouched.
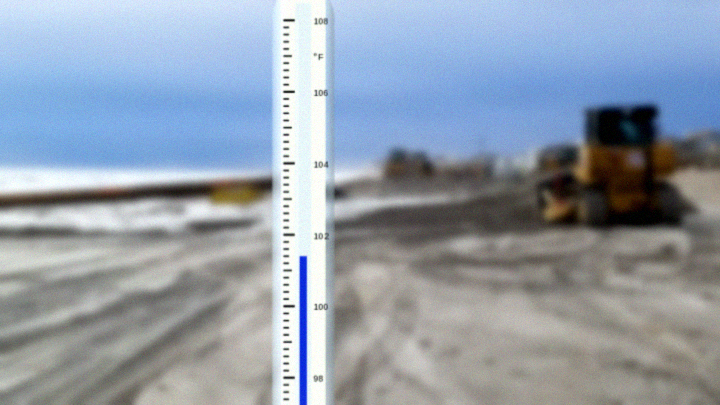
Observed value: 101.4,°F
